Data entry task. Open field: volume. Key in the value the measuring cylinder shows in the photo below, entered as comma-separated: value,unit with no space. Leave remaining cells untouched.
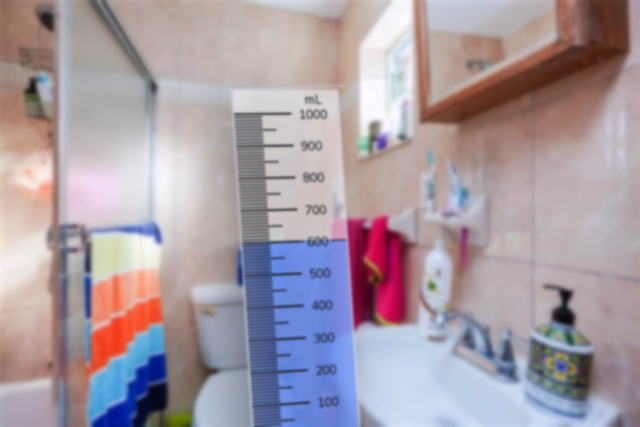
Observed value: 600,mL
